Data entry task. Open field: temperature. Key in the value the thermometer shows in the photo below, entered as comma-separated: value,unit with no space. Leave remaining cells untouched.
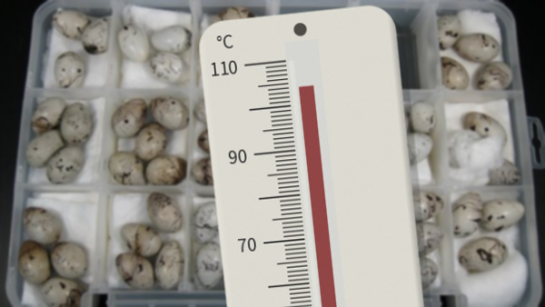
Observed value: 104,°C
